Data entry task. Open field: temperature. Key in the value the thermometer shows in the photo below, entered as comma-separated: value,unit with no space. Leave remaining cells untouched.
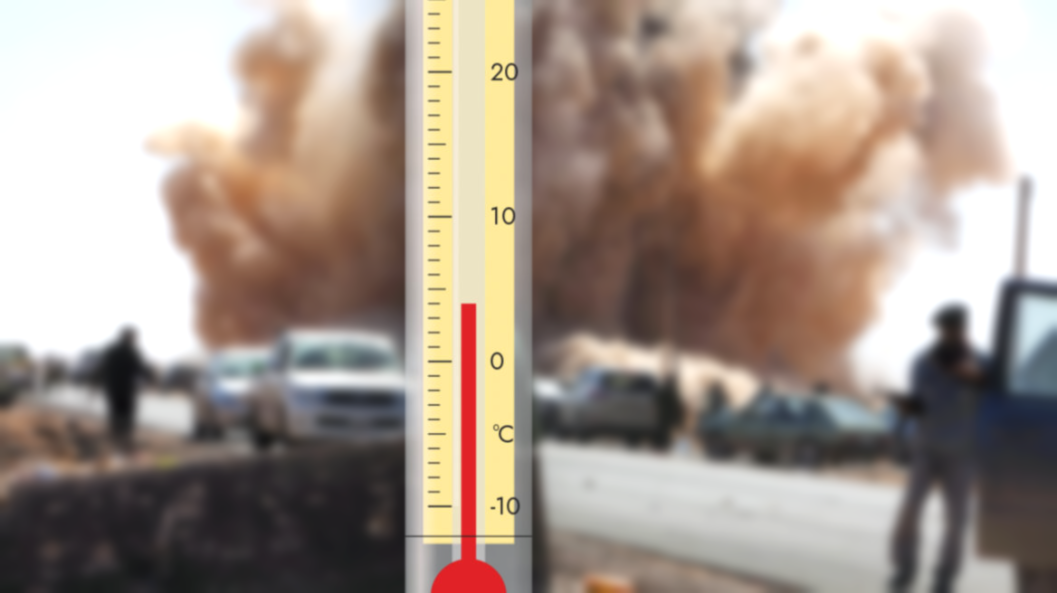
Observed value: 4,°C
